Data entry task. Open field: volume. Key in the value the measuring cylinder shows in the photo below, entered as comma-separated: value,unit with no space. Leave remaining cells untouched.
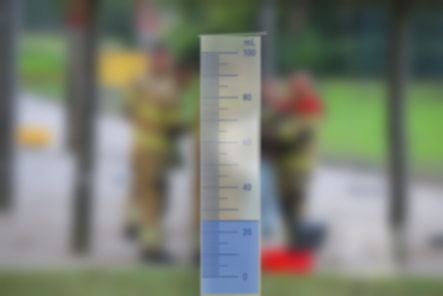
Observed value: 25,mL
